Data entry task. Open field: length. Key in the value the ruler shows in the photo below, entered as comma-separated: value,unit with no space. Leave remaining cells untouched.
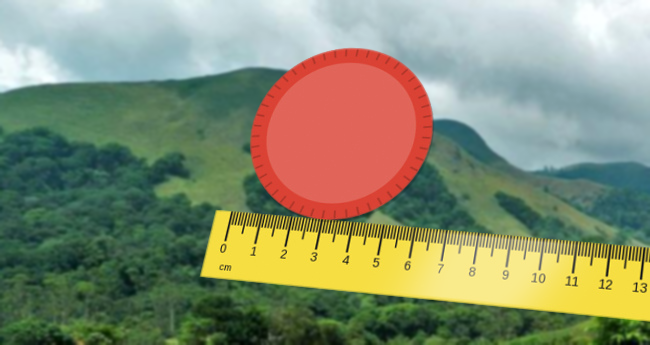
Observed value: 6,cm
